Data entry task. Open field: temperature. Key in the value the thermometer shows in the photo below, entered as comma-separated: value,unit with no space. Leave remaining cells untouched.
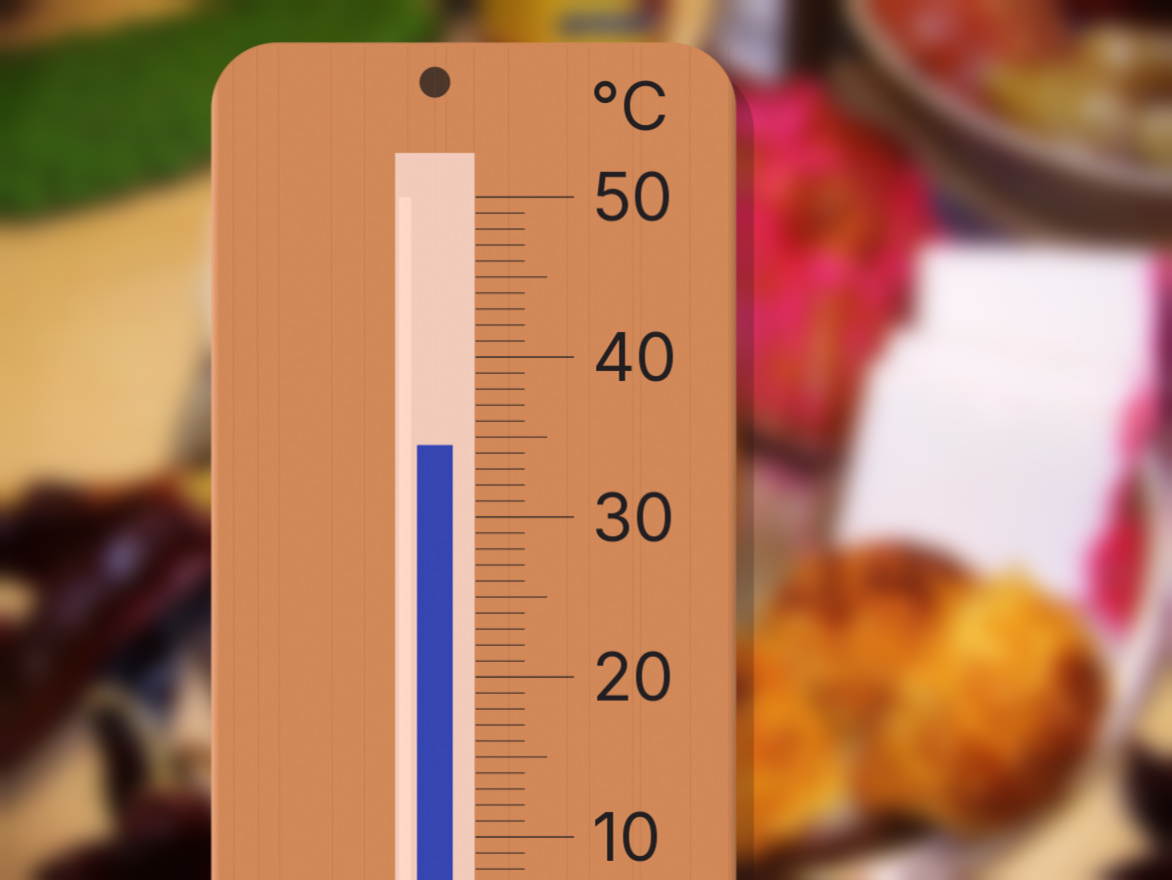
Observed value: 34.5,°C
